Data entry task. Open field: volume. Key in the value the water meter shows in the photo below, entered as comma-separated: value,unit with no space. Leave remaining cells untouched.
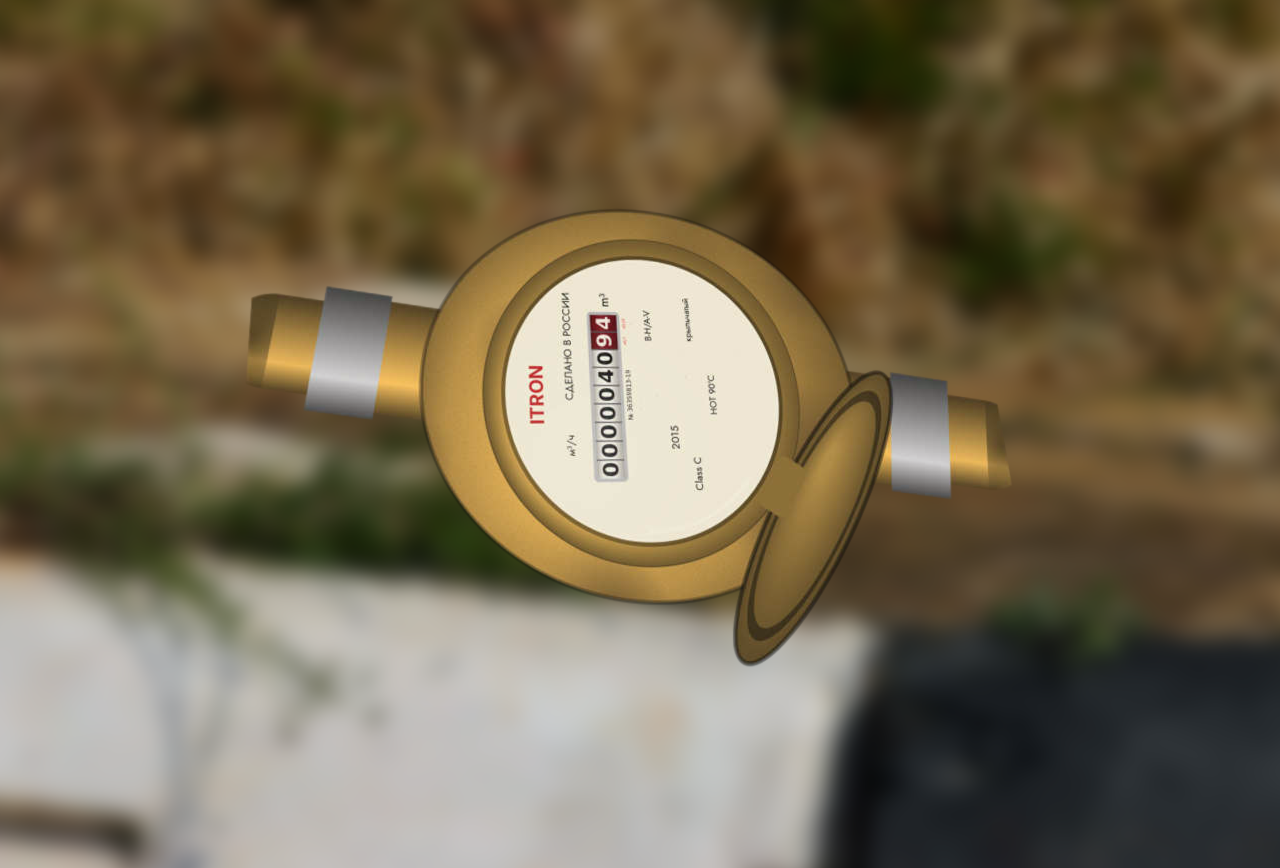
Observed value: 40.94,m³
